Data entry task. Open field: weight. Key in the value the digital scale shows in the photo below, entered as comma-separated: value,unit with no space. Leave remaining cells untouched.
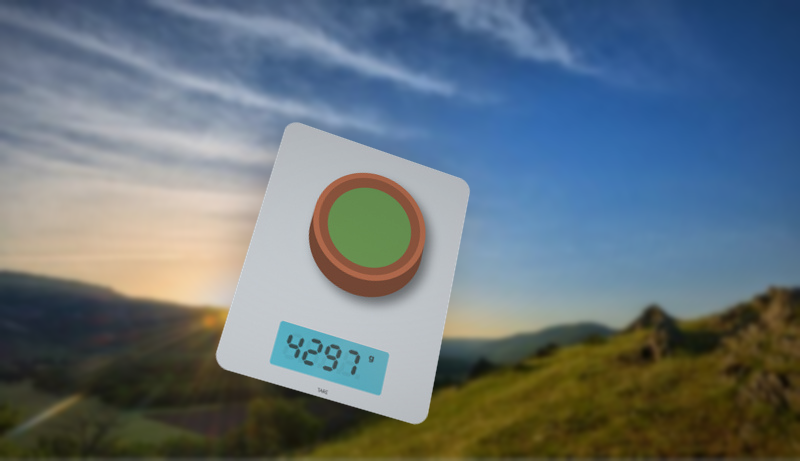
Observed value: 4297,g
